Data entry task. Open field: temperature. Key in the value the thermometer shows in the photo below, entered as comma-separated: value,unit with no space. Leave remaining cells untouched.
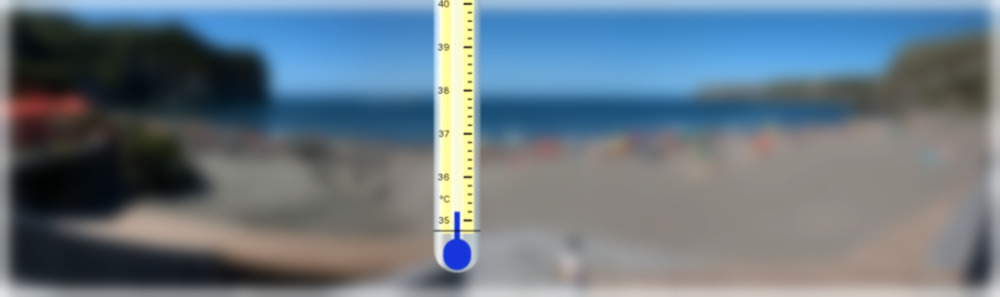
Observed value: 35.2,°C
